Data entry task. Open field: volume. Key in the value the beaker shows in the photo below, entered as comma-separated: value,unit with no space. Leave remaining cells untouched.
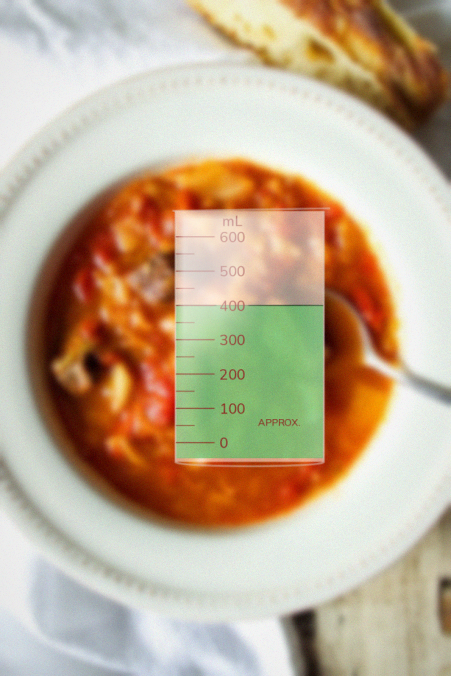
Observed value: 400,mL
